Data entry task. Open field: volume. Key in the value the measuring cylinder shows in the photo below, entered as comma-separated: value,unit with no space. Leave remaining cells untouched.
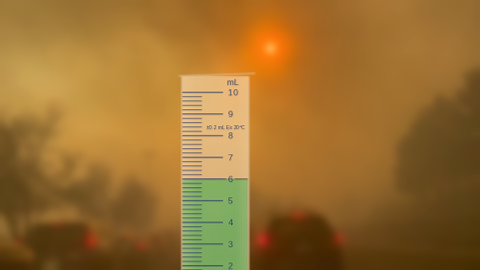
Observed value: 6,mL
